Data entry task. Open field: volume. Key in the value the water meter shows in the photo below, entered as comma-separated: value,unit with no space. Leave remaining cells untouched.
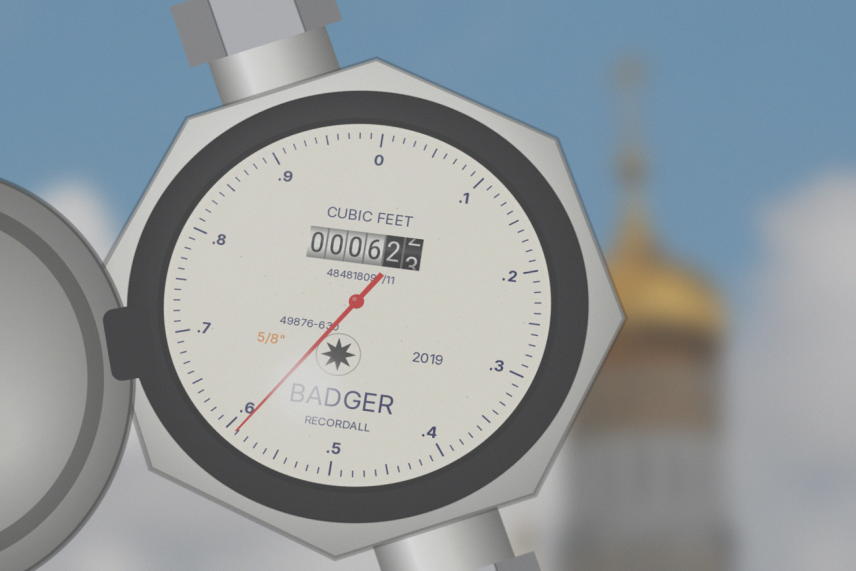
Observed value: 622.59,ft³
